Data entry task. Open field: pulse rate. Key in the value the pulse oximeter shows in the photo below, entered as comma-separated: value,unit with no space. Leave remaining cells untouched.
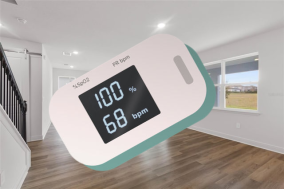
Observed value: 68,bpm
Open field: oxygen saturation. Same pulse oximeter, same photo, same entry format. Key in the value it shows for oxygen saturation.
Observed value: 100,%
